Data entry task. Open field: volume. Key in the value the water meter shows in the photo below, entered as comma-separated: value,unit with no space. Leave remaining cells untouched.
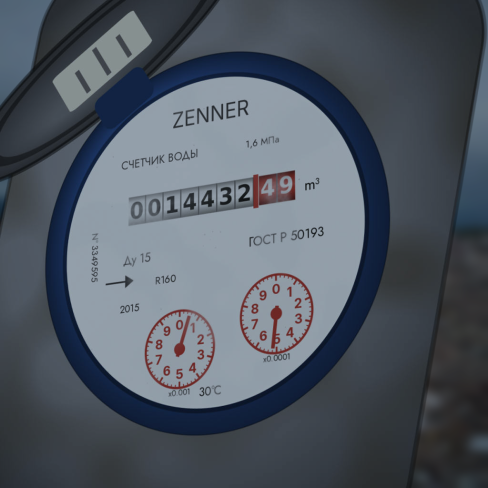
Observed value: 14432.4905,m³
